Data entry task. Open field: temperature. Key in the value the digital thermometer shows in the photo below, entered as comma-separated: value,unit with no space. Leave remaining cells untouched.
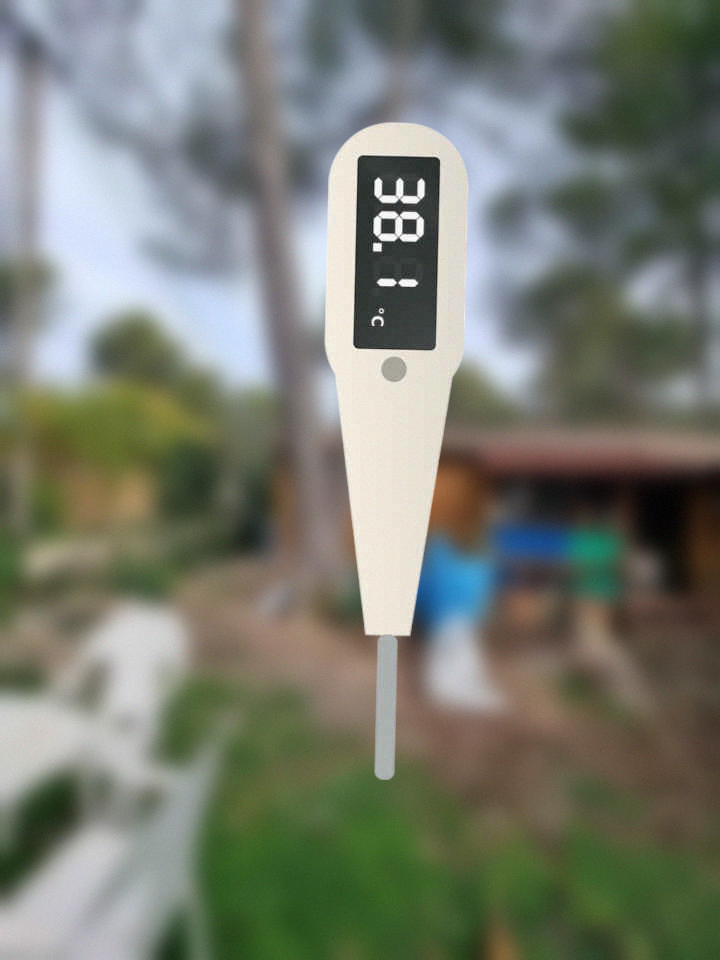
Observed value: 38.1,°C
